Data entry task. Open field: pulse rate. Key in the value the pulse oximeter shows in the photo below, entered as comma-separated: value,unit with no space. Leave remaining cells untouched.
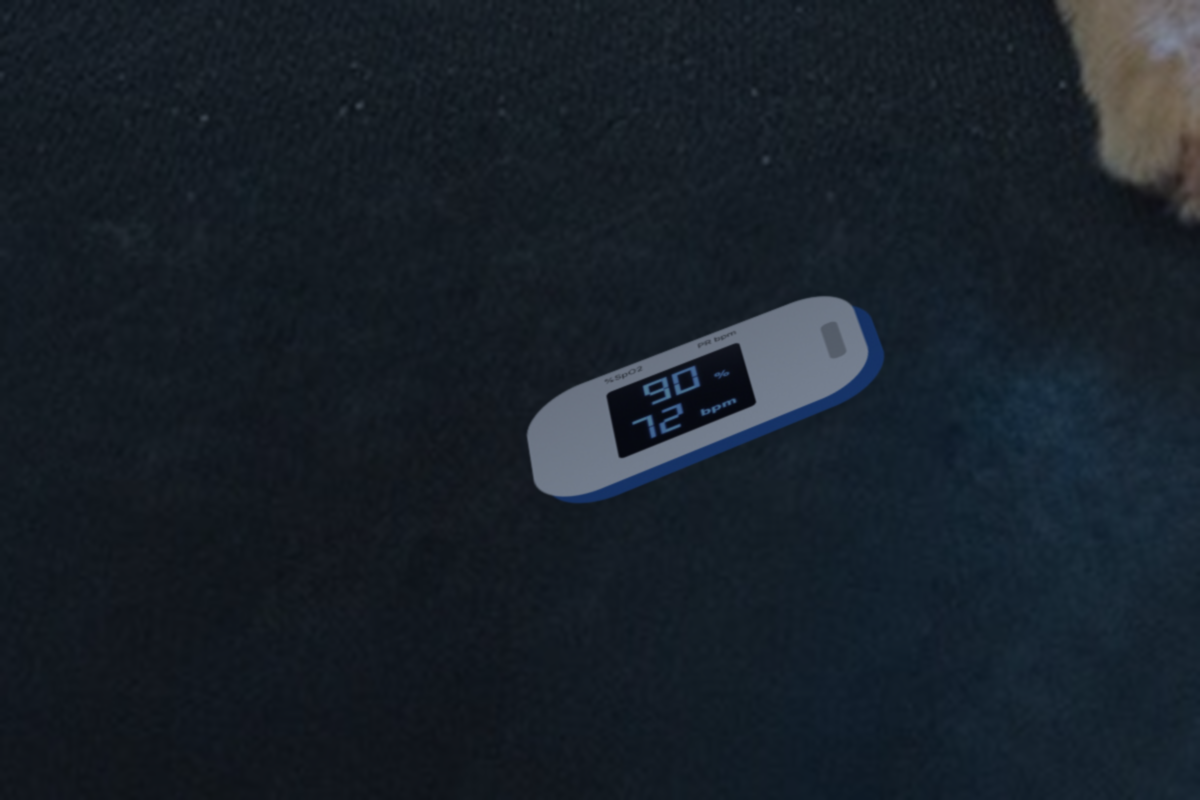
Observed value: 72,bpm
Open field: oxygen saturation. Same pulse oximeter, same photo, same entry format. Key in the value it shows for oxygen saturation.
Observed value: 90,%
